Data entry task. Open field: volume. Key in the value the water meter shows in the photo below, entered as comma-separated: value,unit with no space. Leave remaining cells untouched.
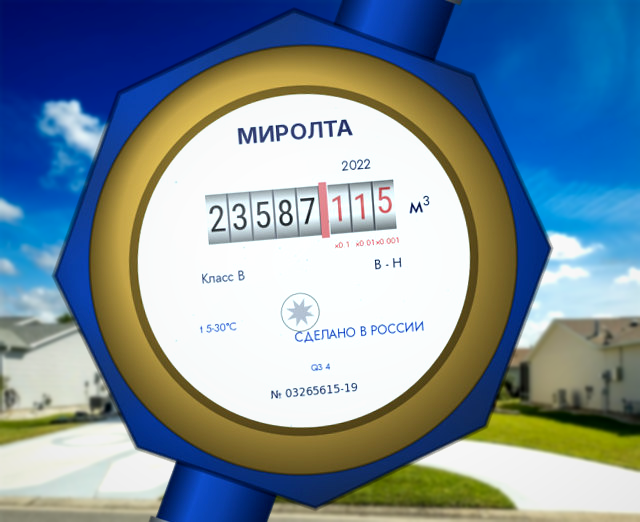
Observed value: 23587.115,m³
